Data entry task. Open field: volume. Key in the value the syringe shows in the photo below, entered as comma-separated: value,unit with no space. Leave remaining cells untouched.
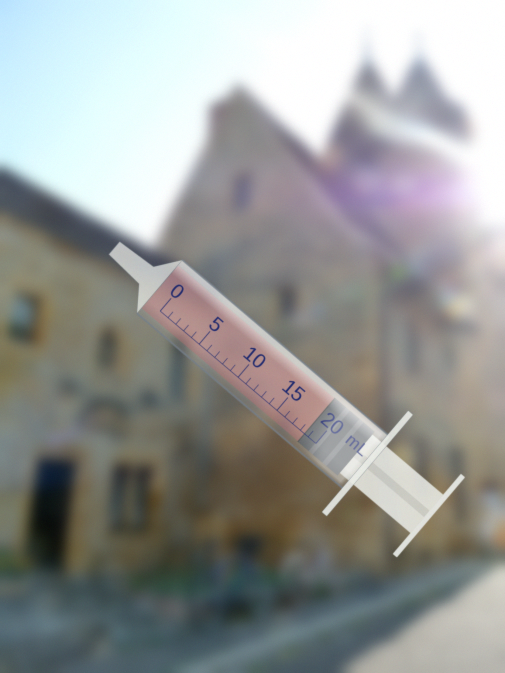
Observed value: 18.5,mL
